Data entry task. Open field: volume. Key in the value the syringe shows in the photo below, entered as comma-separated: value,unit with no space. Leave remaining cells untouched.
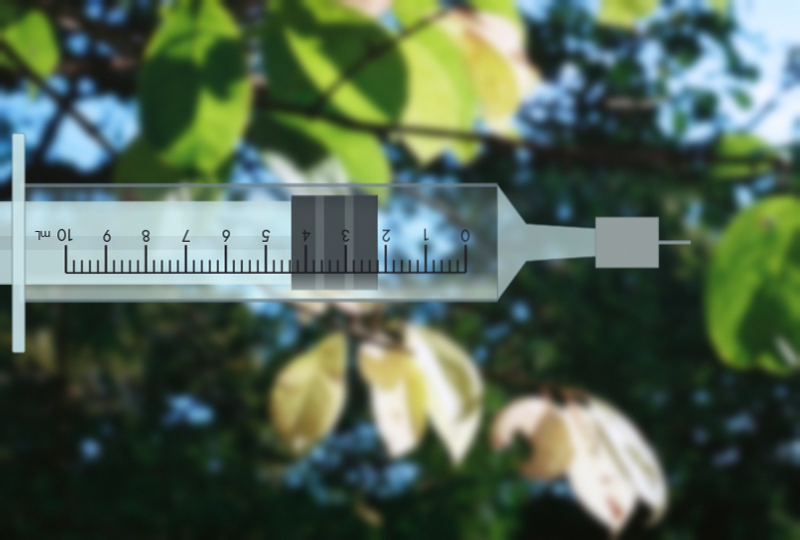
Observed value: 2.2,mL
